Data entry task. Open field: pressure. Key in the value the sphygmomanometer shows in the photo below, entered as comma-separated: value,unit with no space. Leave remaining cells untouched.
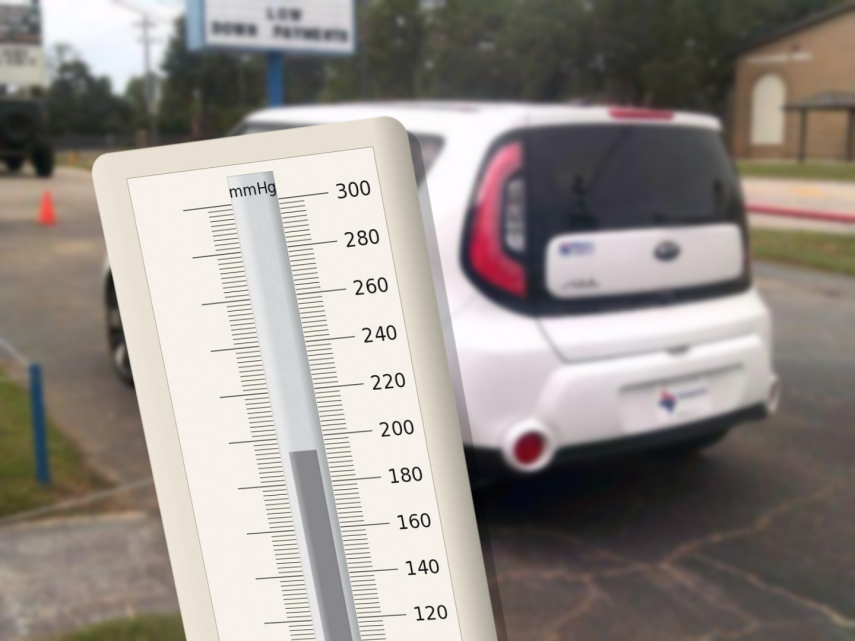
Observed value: 194,mmHg
